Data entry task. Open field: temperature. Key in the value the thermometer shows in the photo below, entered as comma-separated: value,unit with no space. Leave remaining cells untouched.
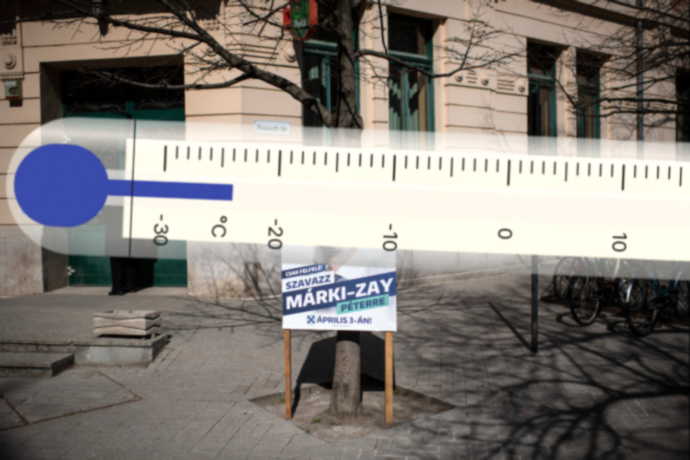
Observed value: -24,°C
